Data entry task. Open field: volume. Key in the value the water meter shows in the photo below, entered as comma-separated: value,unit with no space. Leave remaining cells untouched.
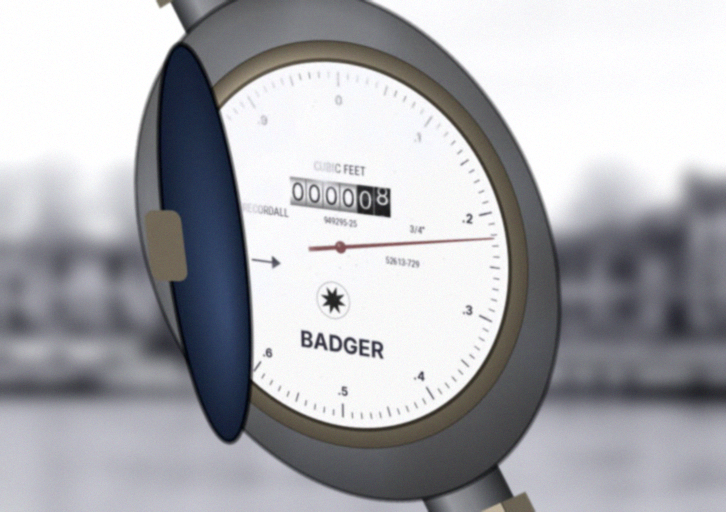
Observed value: 8.22,ft³
